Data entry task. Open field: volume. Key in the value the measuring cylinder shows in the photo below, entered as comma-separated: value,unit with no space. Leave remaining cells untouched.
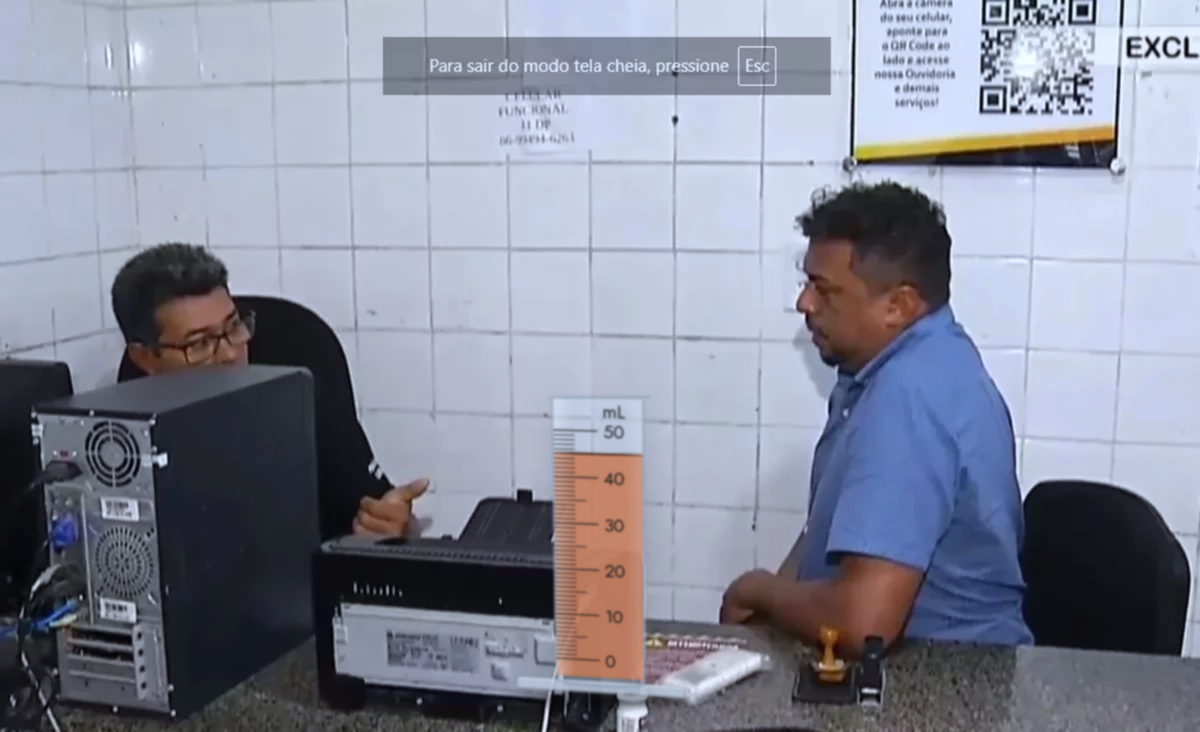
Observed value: 45,mL
